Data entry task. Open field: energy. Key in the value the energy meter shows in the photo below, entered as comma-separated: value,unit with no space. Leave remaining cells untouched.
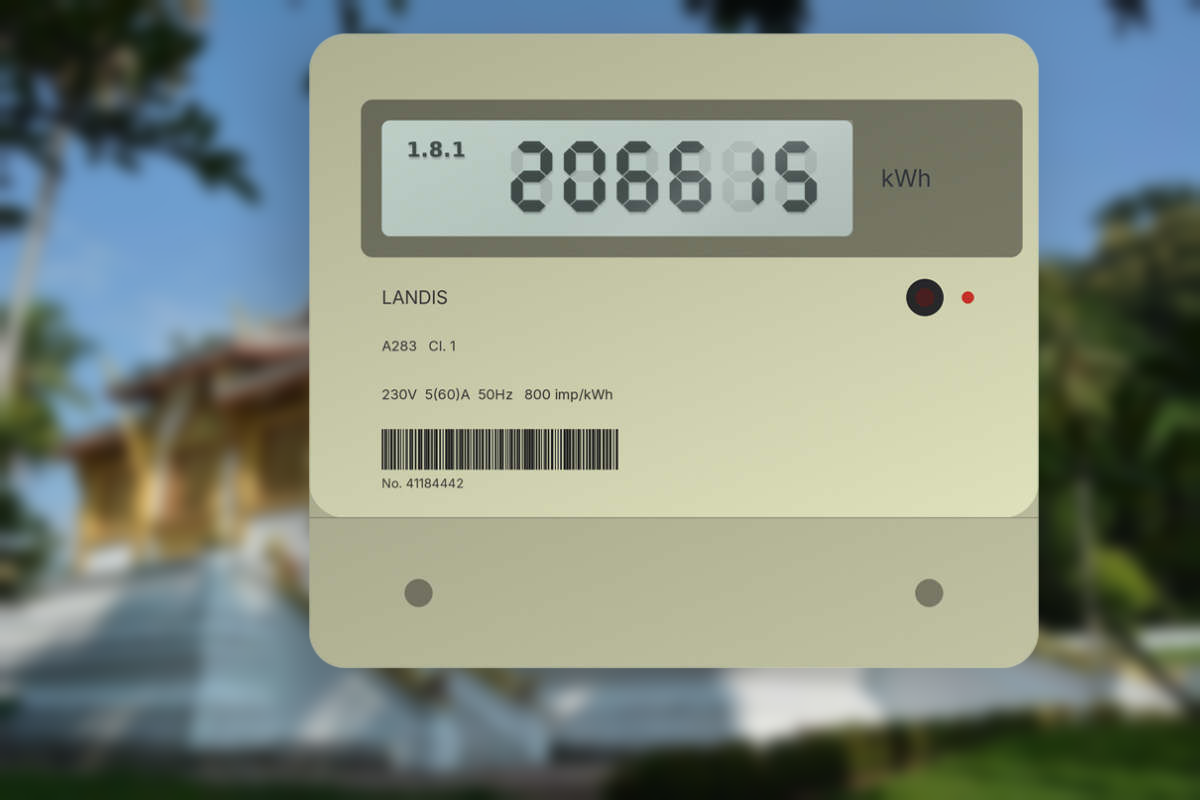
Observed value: 206615,kWh
